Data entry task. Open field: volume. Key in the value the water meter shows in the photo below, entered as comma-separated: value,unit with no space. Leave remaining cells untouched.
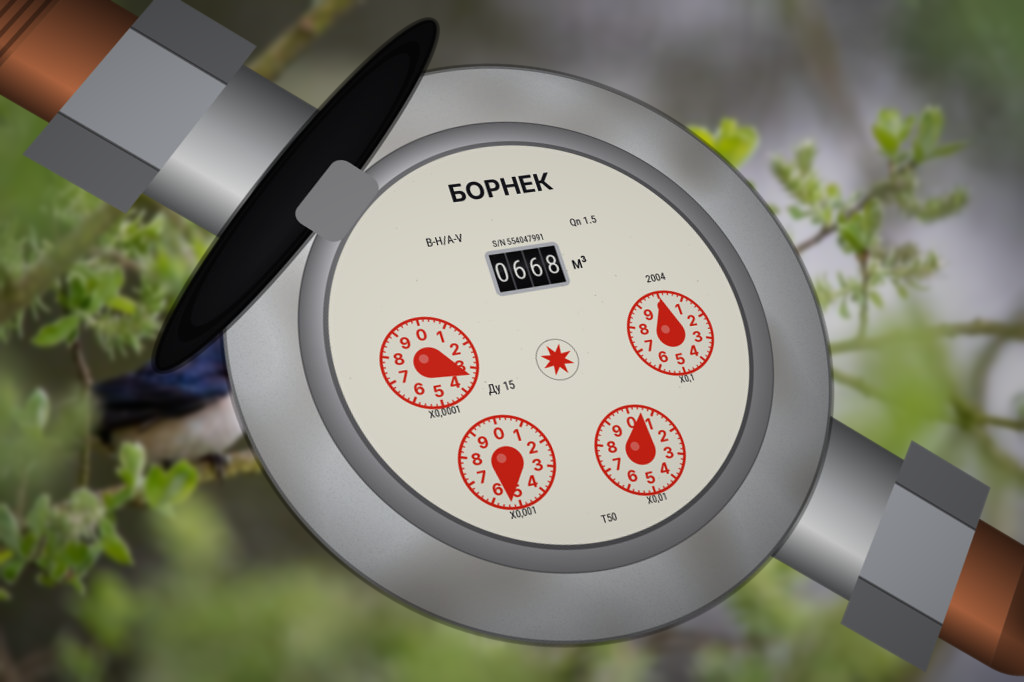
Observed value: 668.0053,m³
